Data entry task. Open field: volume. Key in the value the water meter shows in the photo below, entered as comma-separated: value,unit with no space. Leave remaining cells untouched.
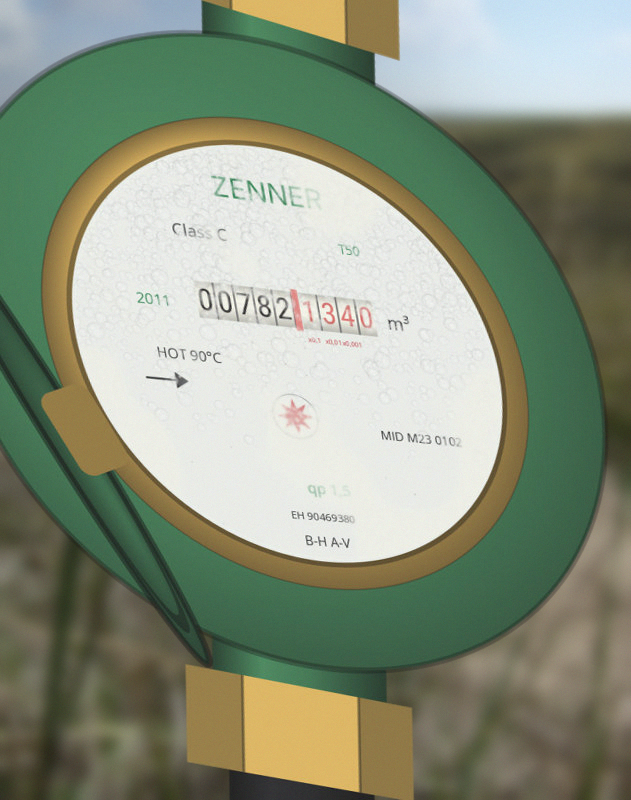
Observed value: 782.1340,m³
